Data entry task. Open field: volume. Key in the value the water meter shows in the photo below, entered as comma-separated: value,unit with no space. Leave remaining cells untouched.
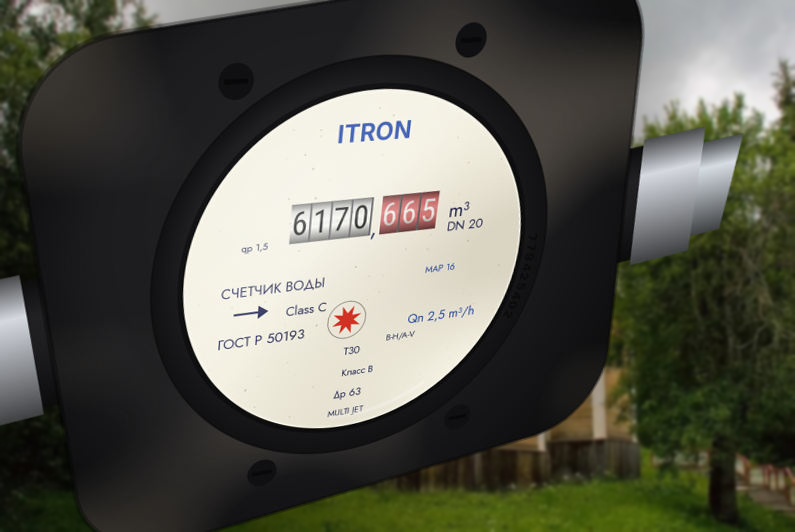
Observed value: 6170.665,m³
